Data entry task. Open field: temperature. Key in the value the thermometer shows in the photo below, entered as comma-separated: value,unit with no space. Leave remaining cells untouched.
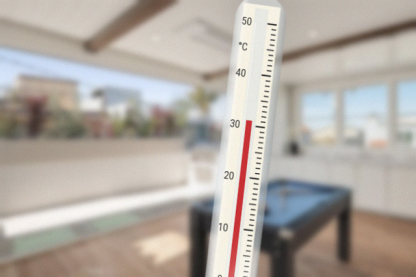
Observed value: 31,°C
